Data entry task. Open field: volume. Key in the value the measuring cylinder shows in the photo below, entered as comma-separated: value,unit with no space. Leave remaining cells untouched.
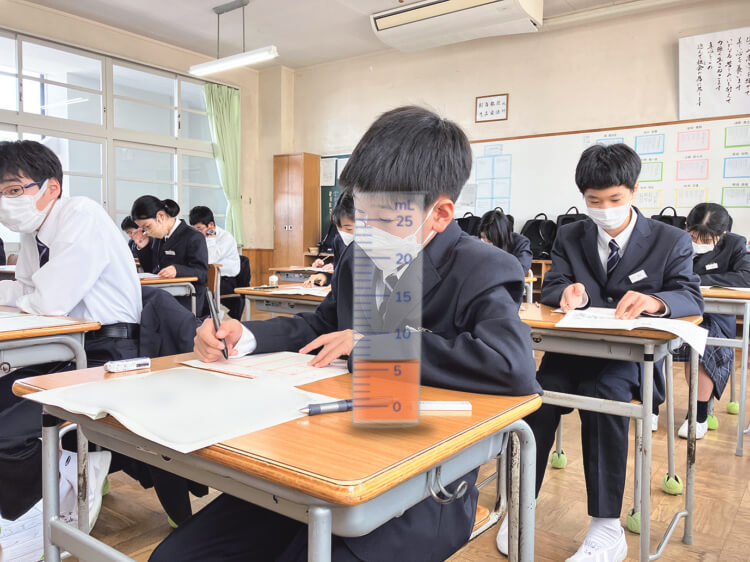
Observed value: 6,mL
